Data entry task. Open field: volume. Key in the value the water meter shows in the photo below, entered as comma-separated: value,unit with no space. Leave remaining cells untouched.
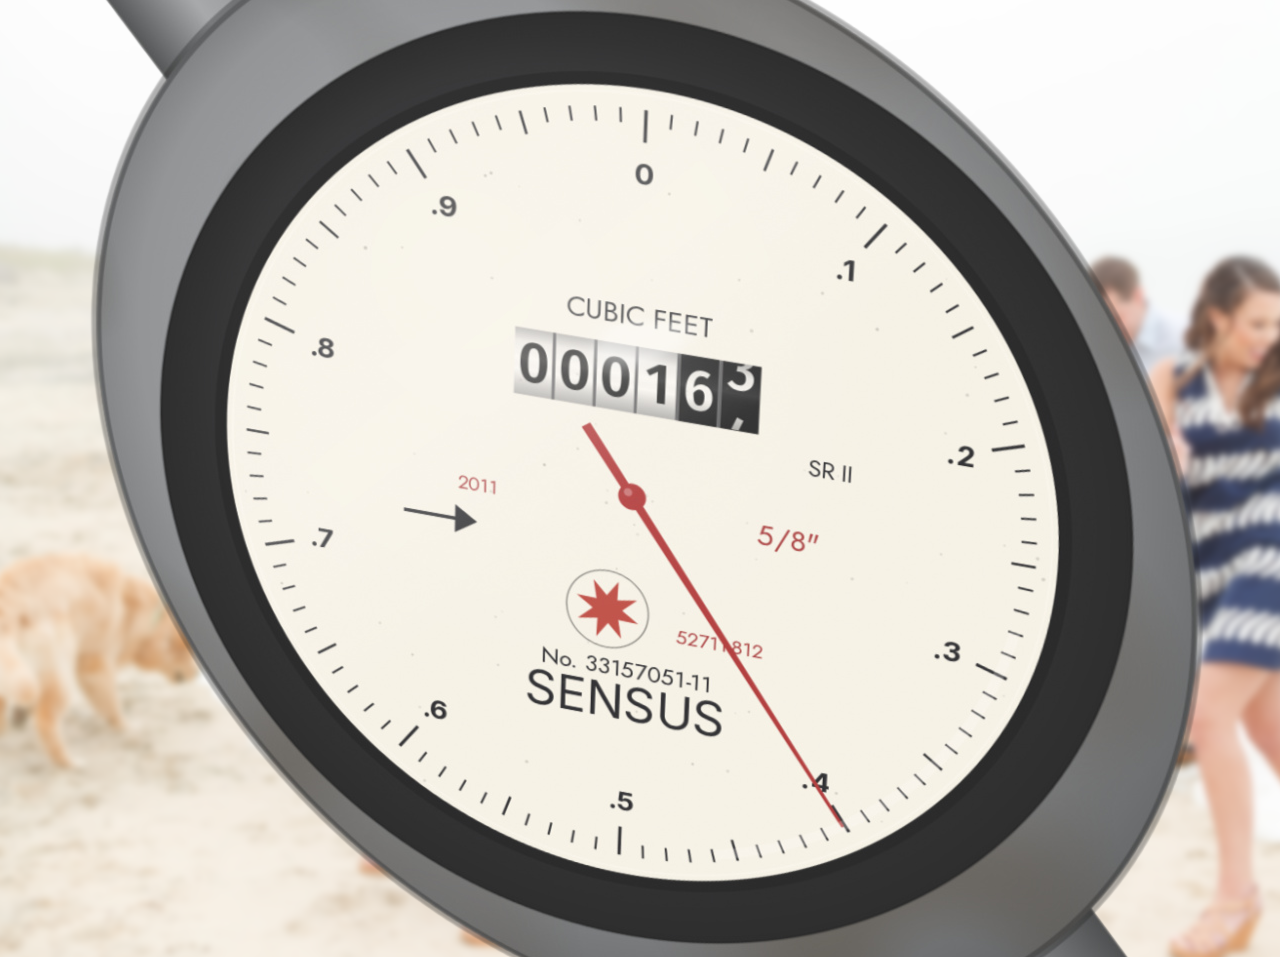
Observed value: 163.40,ft³
